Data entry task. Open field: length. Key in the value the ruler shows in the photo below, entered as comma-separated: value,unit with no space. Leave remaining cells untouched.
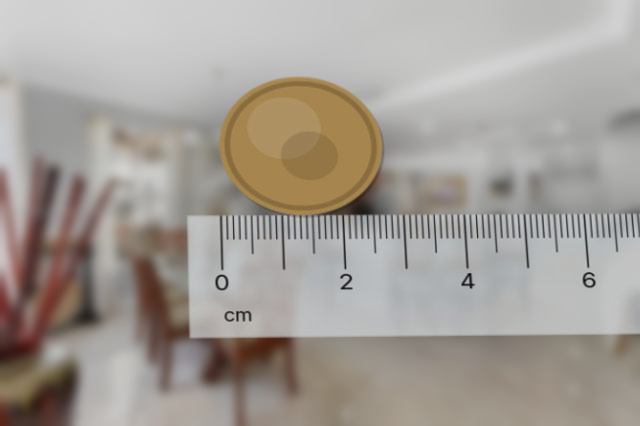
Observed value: 2.7,cm
